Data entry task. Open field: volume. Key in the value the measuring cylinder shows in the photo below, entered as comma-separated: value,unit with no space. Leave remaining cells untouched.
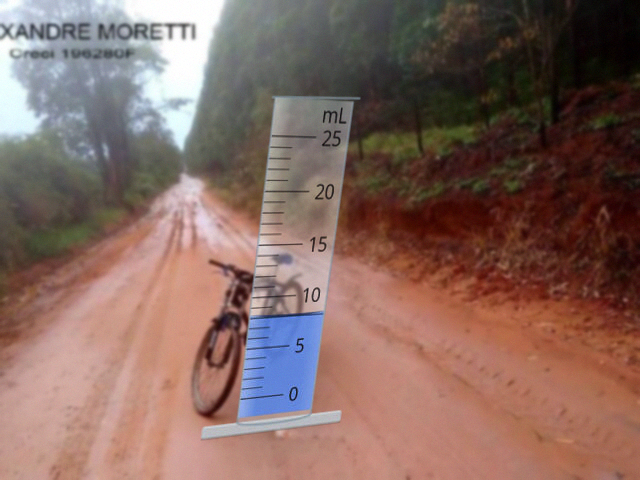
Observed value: 8,mL
